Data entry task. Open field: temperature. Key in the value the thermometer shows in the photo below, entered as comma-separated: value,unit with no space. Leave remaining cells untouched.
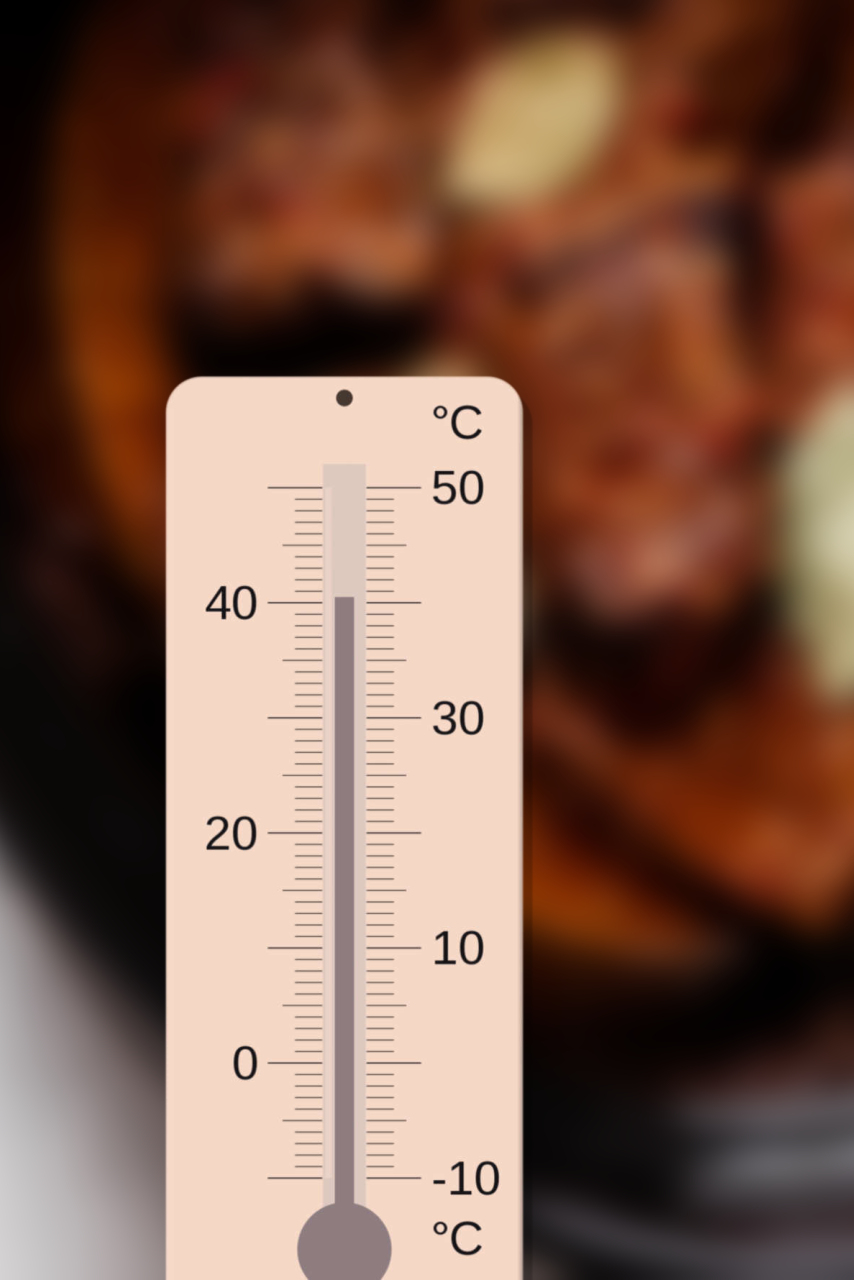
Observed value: 40.5,°C
